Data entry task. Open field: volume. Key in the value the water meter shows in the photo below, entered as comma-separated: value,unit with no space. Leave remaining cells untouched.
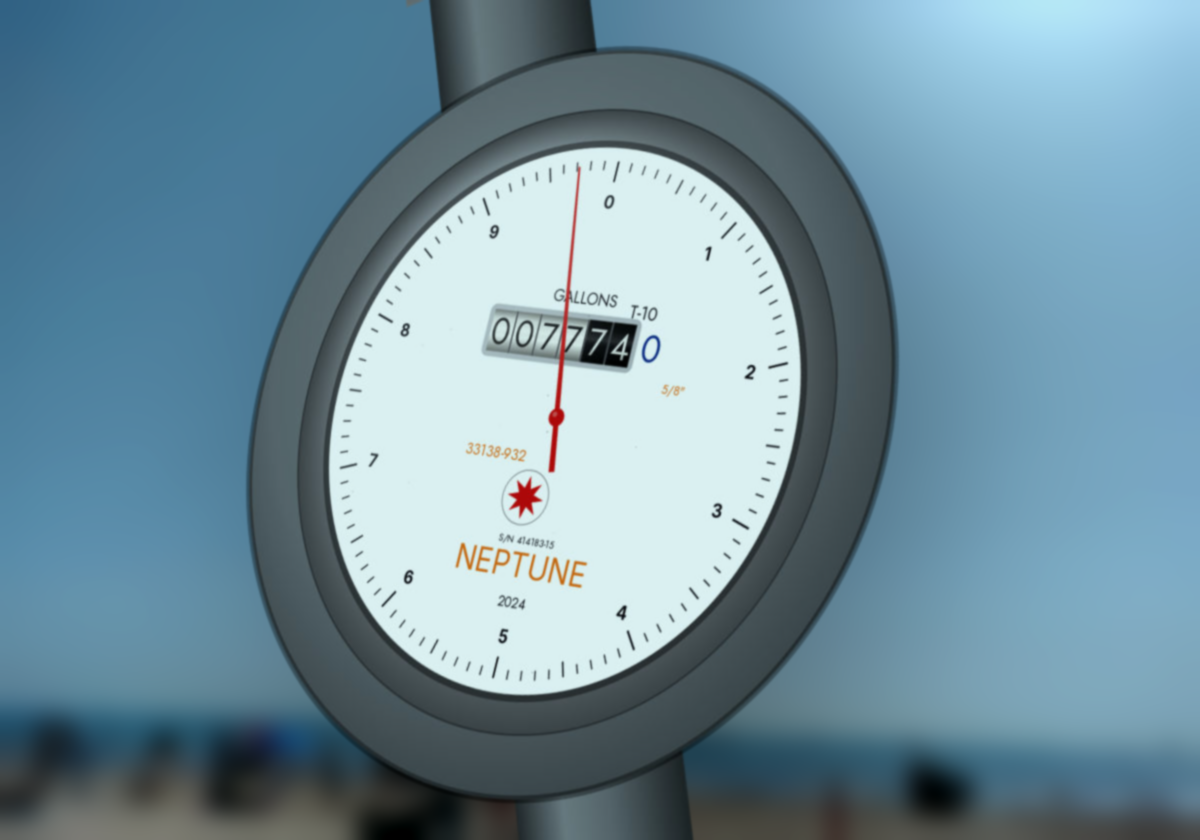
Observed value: 77739.7,gal
